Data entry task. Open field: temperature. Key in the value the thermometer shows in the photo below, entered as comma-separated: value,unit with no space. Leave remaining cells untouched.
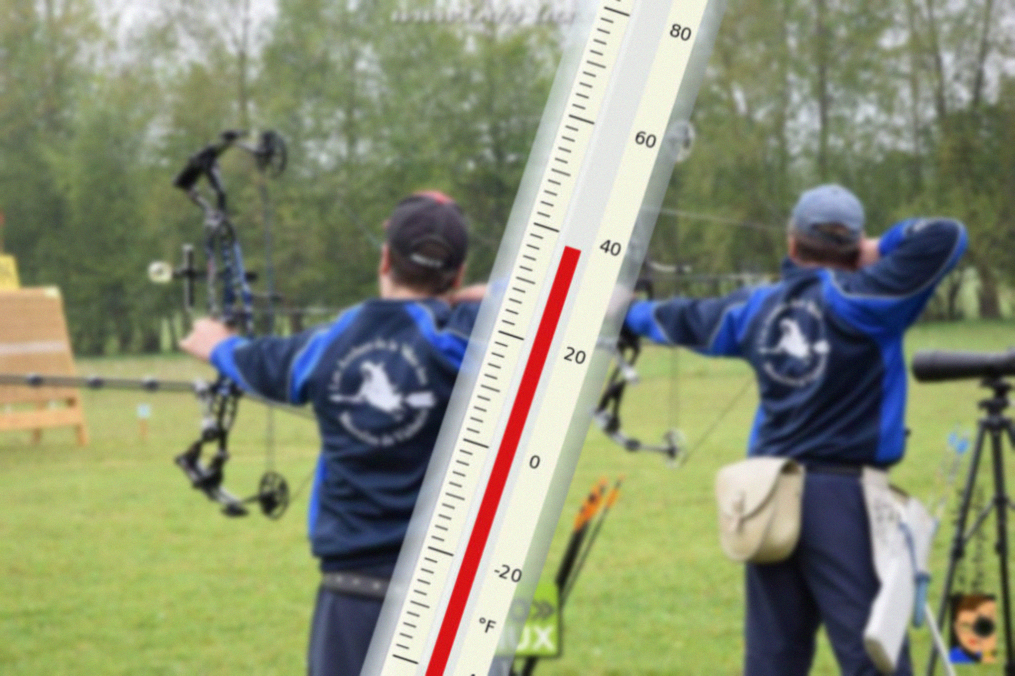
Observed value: 38,°F
